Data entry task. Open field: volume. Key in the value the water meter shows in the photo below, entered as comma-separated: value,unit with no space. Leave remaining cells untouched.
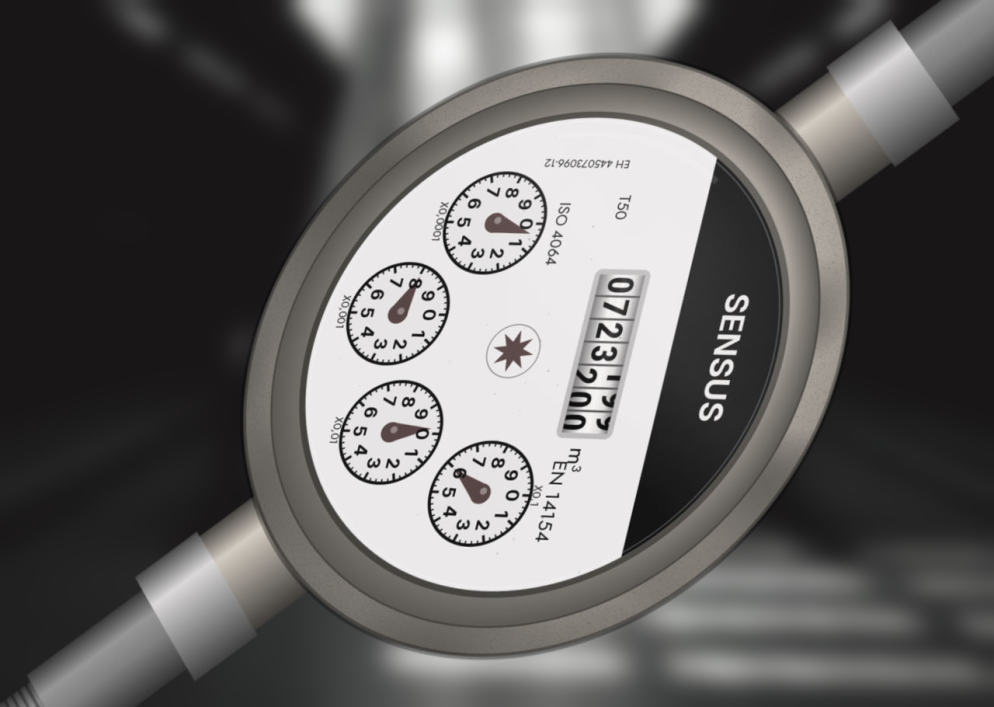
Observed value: 723199.5980,m³
